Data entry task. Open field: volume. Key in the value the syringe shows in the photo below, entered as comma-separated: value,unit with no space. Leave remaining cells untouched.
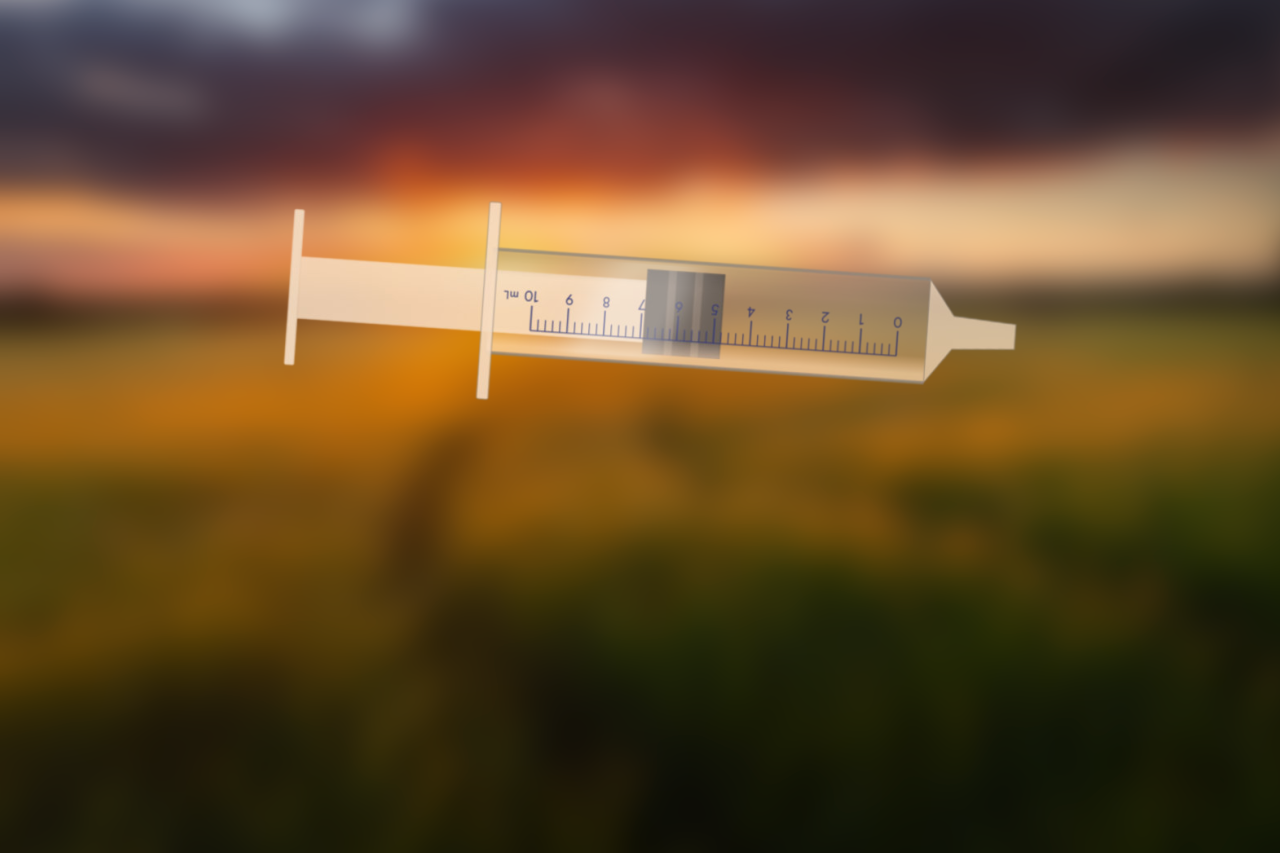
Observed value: 4.8,mL
